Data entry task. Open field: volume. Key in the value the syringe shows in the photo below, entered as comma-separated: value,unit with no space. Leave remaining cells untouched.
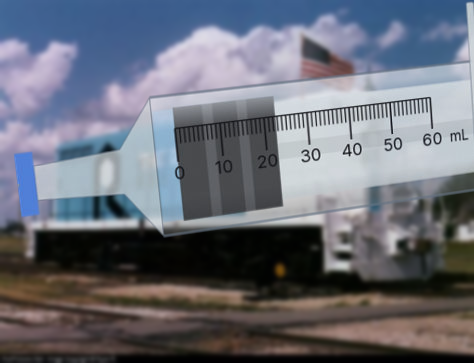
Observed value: 0,mL
